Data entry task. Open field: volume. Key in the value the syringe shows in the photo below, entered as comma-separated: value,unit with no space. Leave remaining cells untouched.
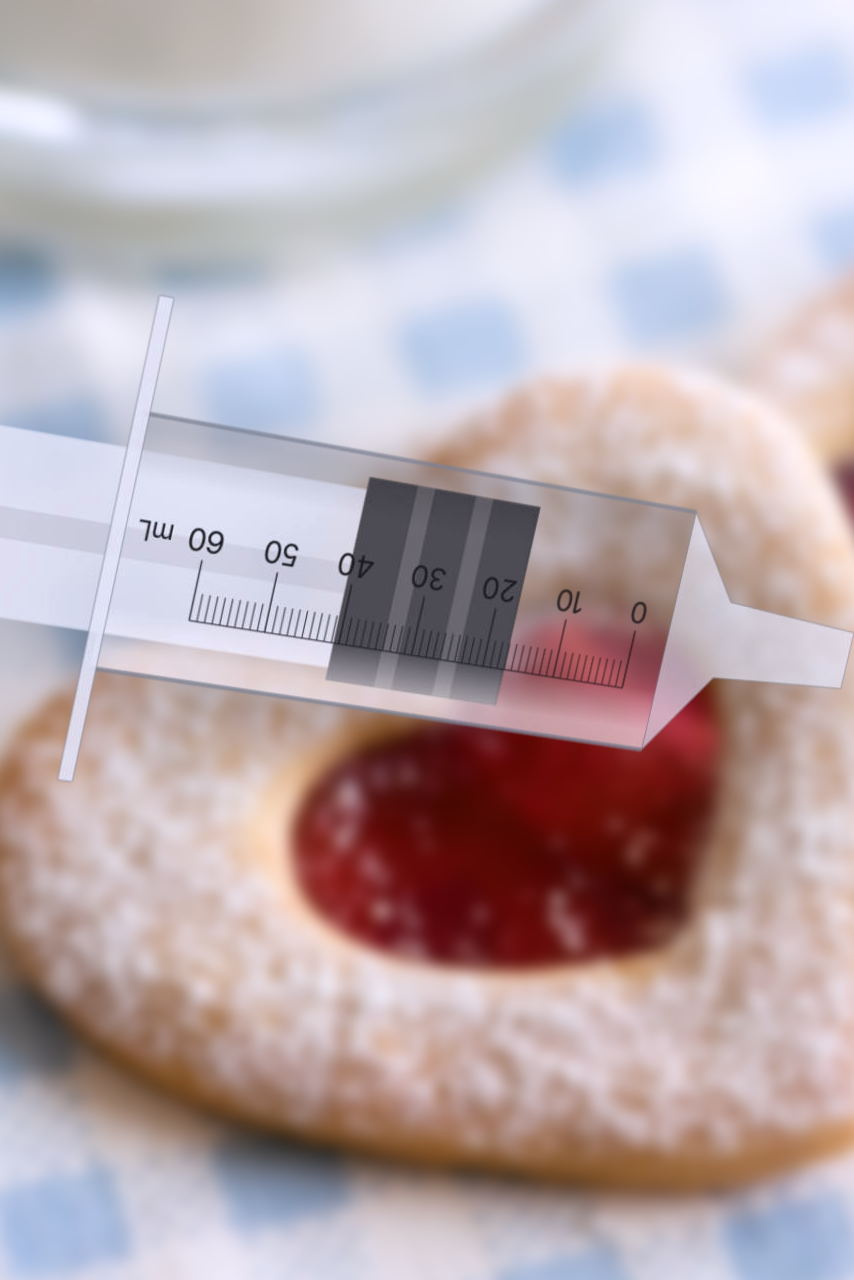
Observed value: 17,mL
